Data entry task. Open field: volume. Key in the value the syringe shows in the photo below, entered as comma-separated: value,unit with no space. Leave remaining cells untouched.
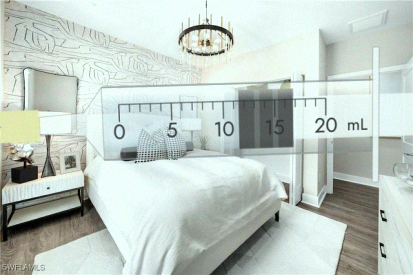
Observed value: 11.5,mL
